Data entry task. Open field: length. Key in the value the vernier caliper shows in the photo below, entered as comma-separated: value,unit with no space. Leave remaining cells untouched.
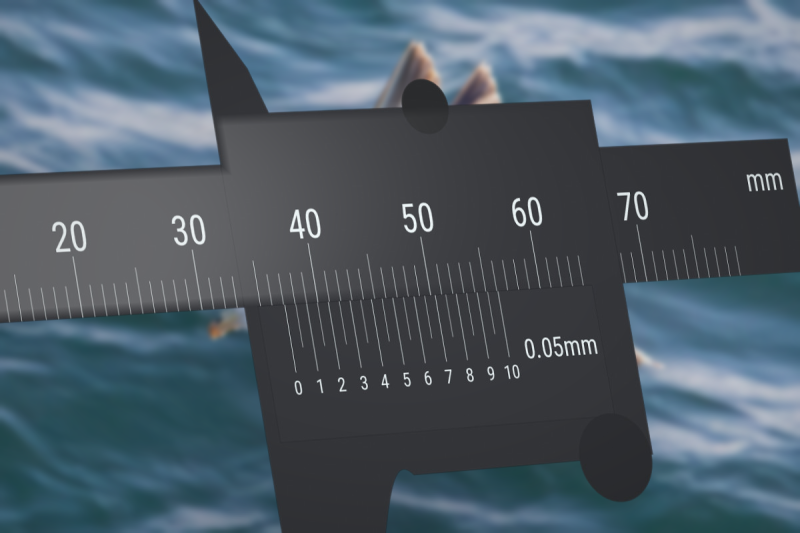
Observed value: 37.1,mm
